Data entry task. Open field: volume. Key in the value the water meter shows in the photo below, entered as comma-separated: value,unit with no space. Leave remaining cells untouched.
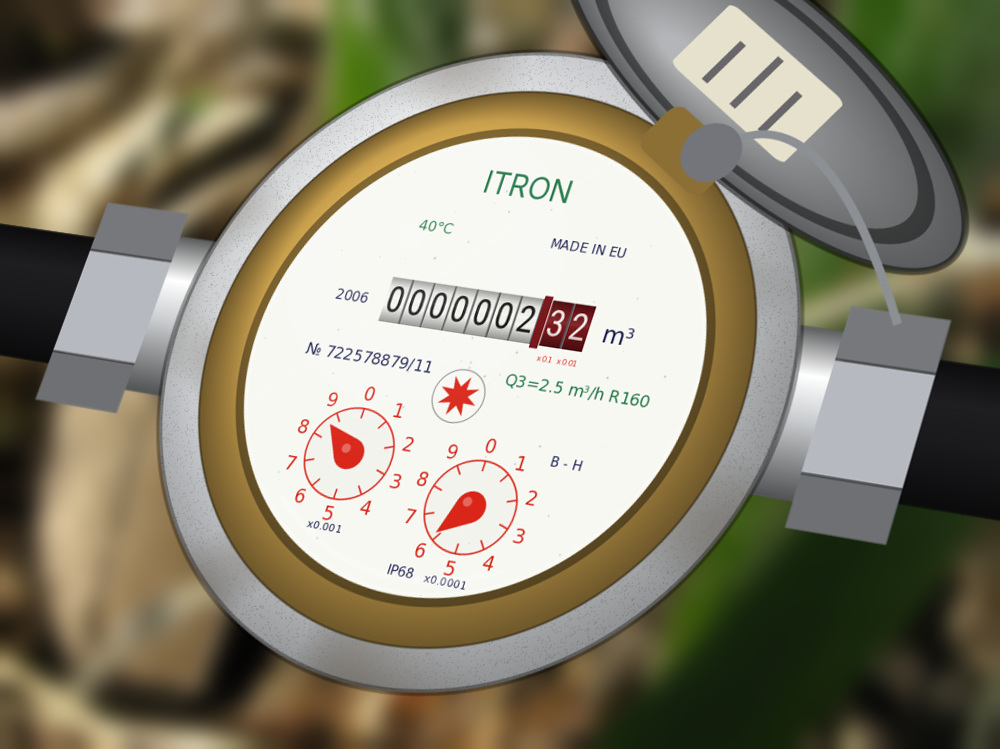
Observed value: 2.3286,m³
